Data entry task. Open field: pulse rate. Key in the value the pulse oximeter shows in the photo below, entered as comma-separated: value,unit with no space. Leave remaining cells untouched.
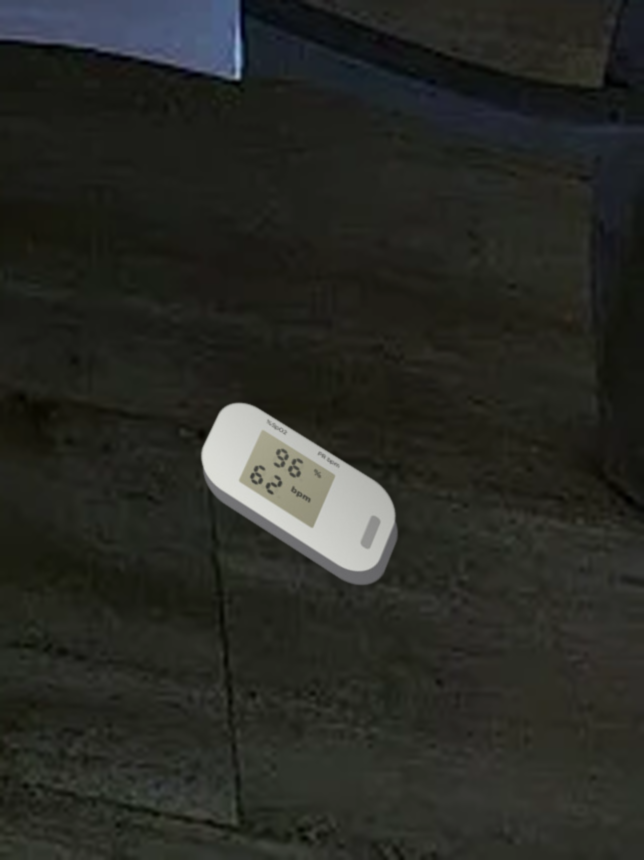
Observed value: 62,bpm
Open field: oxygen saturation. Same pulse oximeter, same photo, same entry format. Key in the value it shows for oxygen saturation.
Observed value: 96,%
